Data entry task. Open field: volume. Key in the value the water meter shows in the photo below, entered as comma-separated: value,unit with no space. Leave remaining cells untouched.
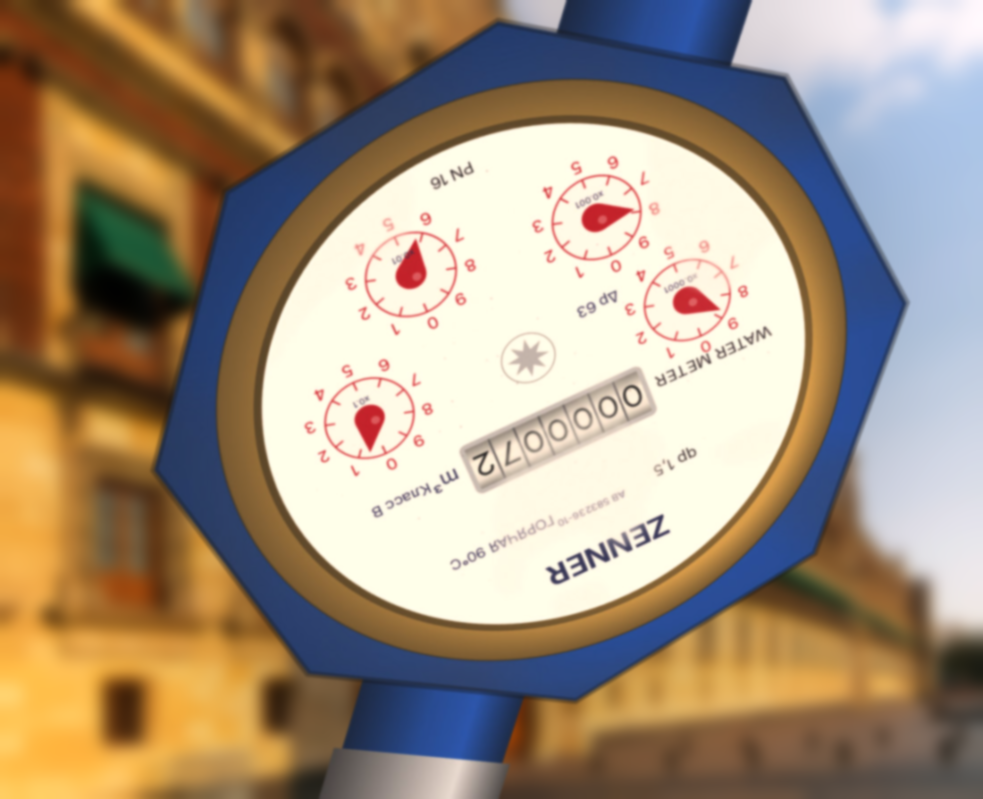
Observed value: 72.0578,m³
